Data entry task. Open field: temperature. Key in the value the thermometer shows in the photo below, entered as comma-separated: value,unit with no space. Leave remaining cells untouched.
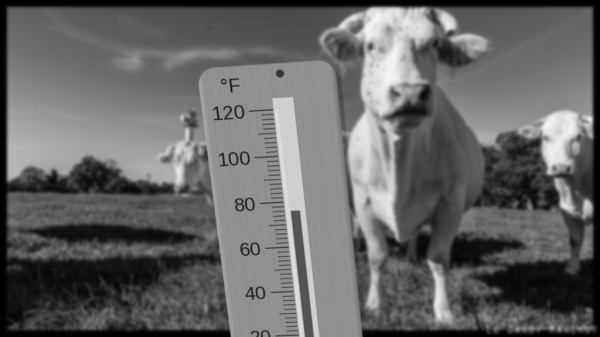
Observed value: 76,°F
